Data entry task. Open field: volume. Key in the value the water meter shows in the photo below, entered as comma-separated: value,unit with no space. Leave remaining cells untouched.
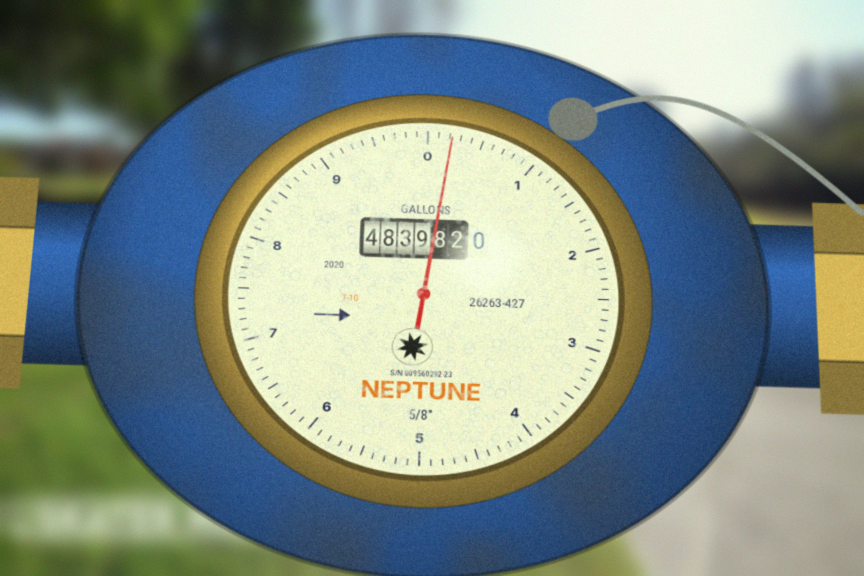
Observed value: 4839820.2,gal
